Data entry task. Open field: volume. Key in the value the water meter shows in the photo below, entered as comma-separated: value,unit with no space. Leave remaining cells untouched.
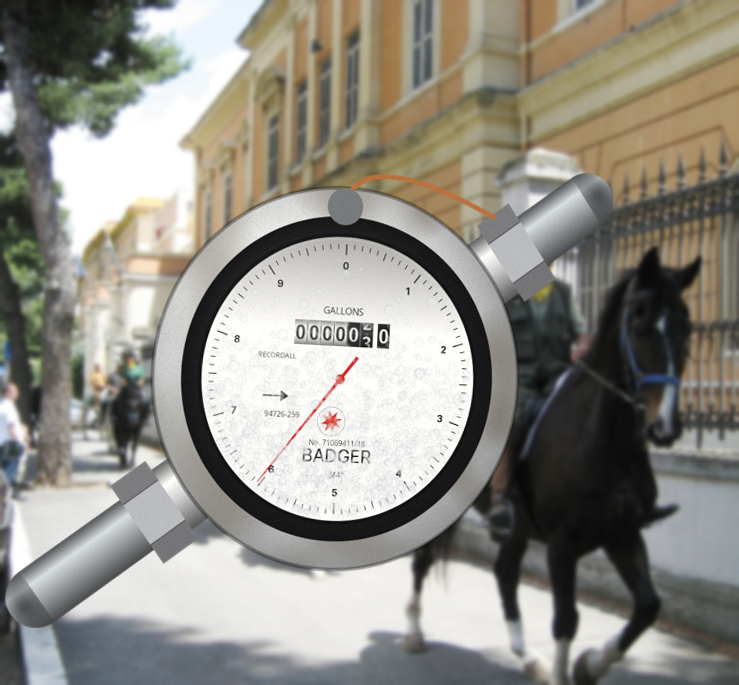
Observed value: 26.0,gal
